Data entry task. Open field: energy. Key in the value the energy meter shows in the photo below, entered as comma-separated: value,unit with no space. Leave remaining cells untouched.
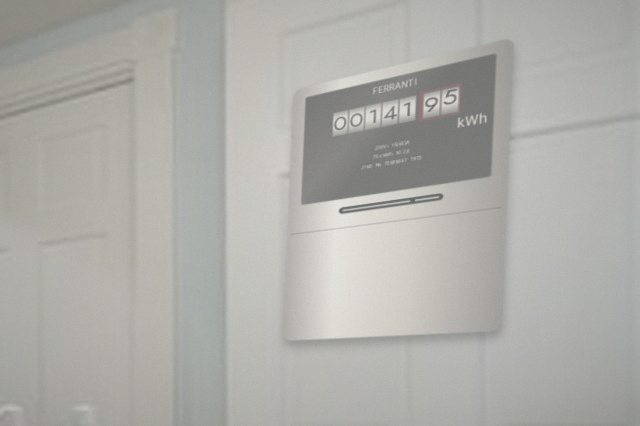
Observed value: 141.95,kWh
